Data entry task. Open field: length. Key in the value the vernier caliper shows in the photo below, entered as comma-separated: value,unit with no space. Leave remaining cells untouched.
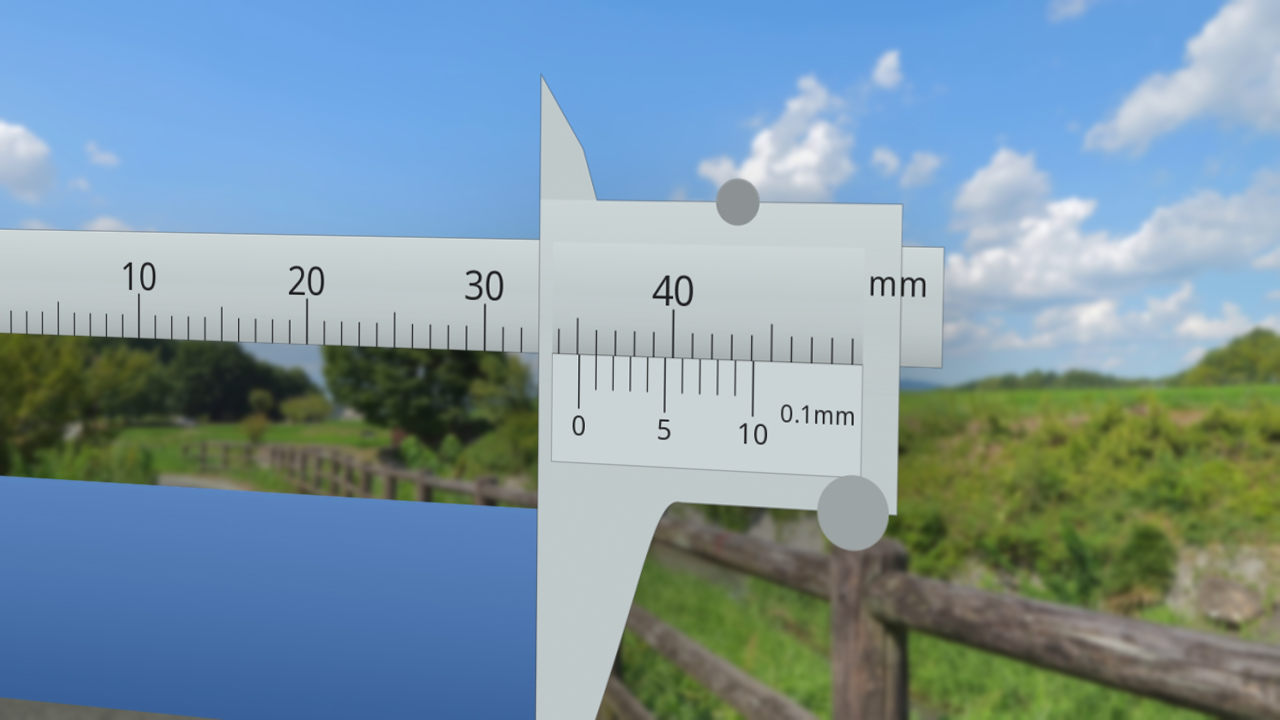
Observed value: 35.1,mm
